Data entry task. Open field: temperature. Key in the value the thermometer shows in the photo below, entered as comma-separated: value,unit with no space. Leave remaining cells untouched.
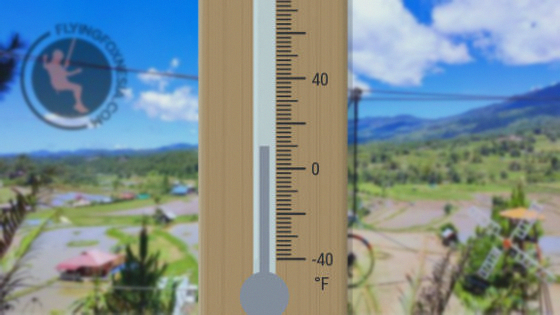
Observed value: 10,°F
